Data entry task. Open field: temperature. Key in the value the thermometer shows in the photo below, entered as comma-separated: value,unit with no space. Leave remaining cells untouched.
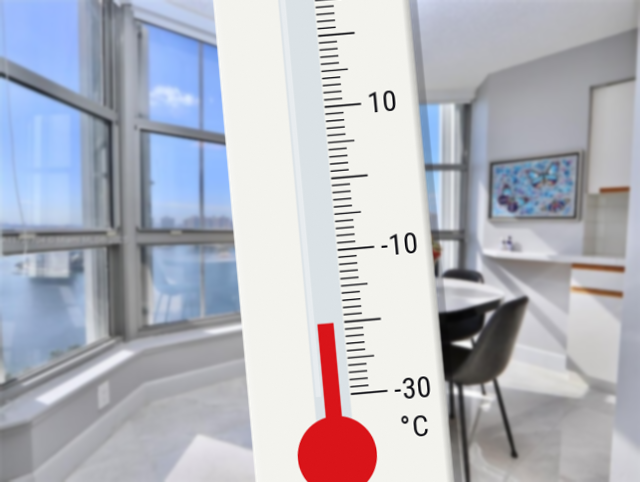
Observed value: -20,°C
